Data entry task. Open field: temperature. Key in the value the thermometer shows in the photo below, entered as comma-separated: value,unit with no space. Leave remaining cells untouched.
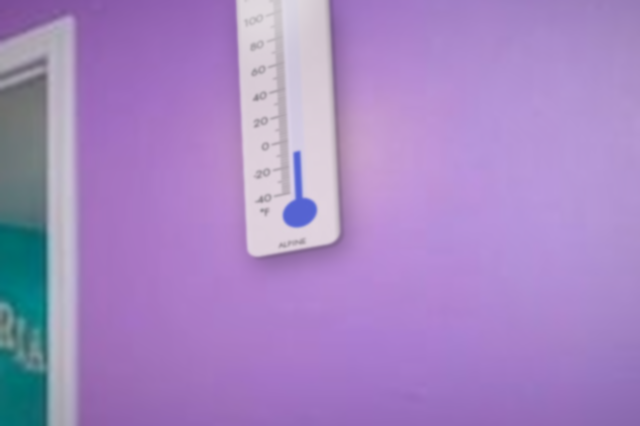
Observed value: -10,°F
